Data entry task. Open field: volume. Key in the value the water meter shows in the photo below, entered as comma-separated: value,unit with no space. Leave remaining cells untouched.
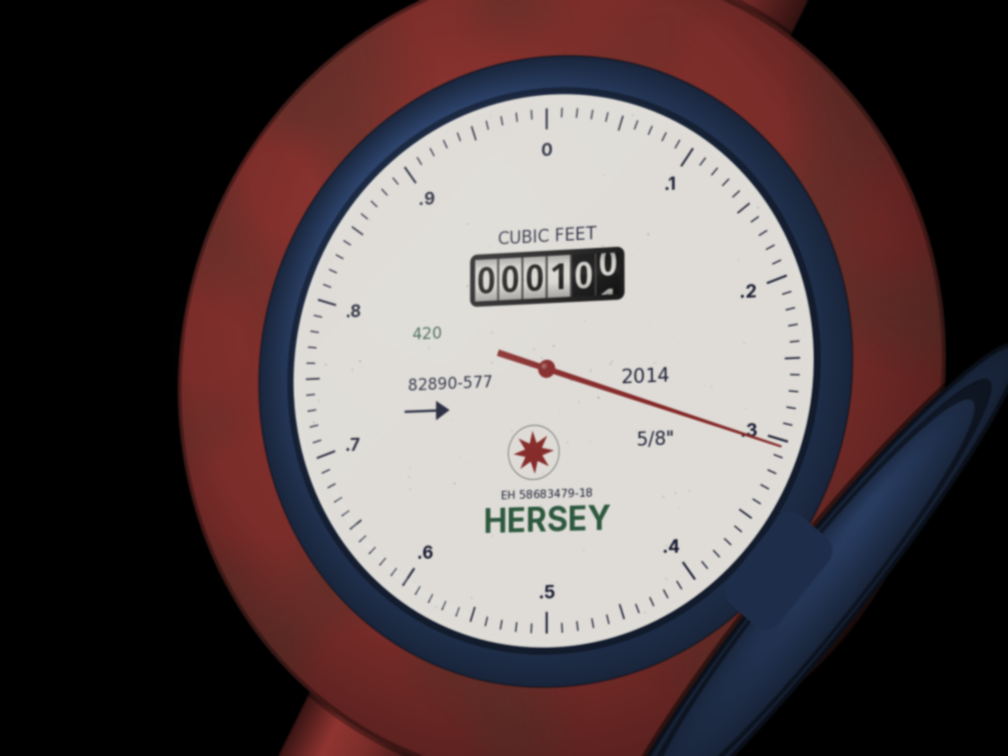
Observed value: 100.30,ft³
